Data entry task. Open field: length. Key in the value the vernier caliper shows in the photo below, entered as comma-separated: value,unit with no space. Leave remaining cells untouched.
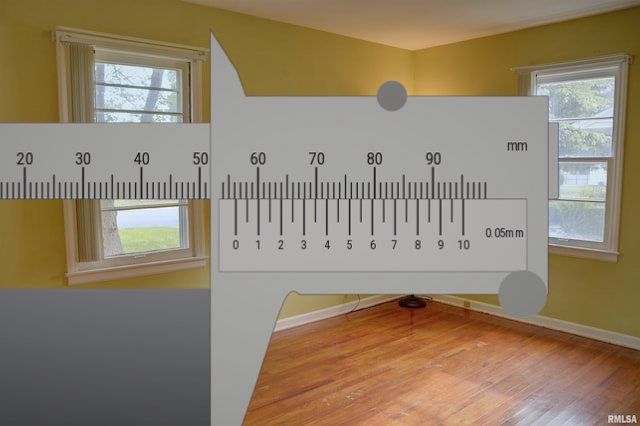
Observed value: 56.2,mm
